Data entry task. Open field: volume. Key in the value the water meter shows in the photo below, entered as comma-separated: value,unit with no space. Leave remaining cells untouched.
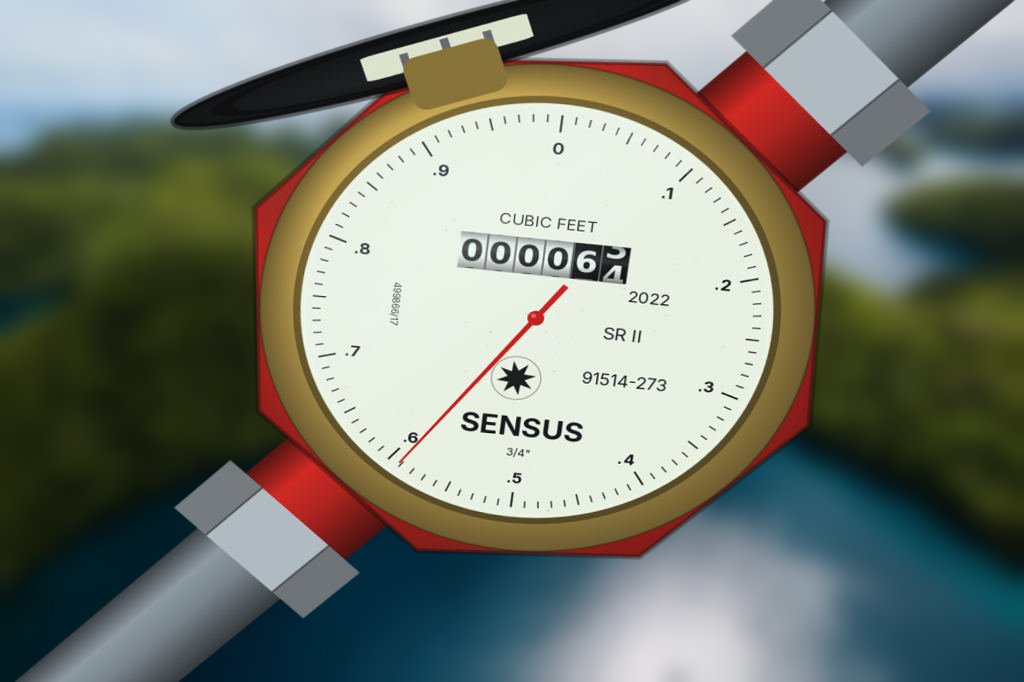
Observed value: 63.59,ft³
